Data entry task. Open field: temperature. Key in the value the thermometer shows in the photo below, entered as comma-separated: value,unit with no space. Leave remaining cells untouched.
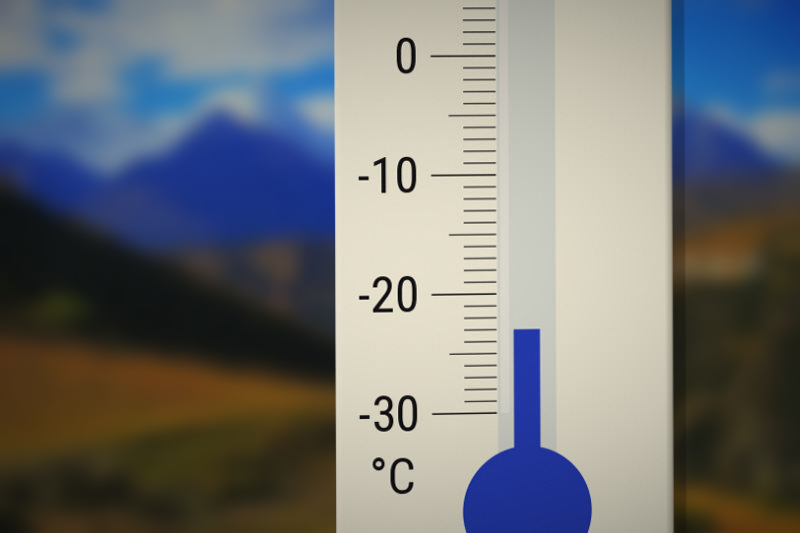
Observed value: -23,°C
